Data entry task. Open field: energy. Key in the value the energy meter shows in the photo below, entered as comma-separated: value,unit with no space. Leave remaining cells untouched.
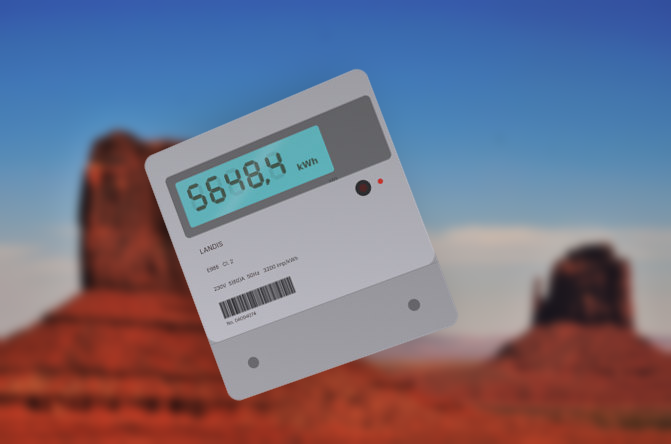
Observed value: 5648.4,kWh
